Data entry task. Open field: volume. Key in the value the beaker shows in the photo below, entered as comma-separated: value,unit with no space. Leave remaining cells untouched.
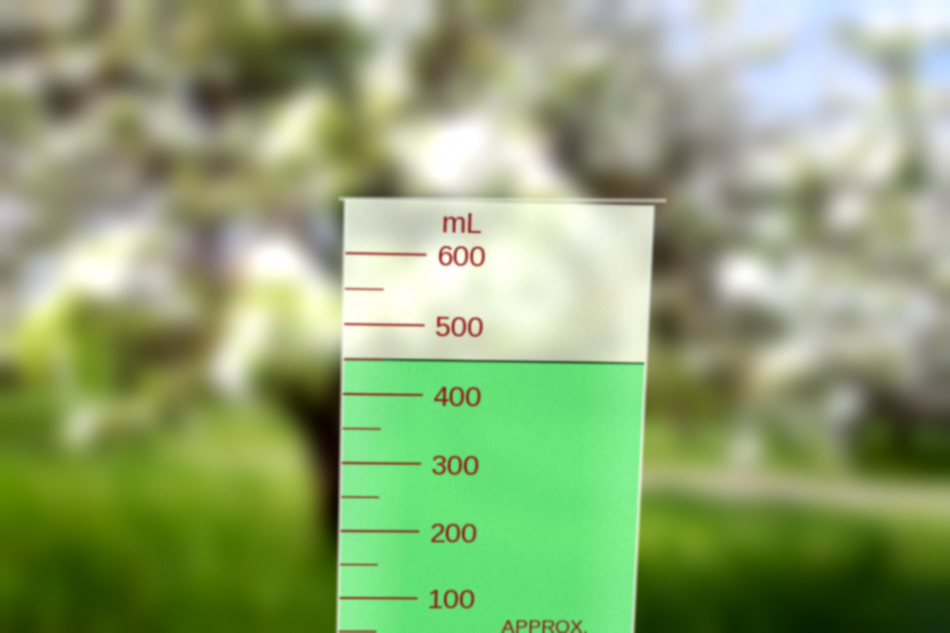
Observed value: 450,mL
